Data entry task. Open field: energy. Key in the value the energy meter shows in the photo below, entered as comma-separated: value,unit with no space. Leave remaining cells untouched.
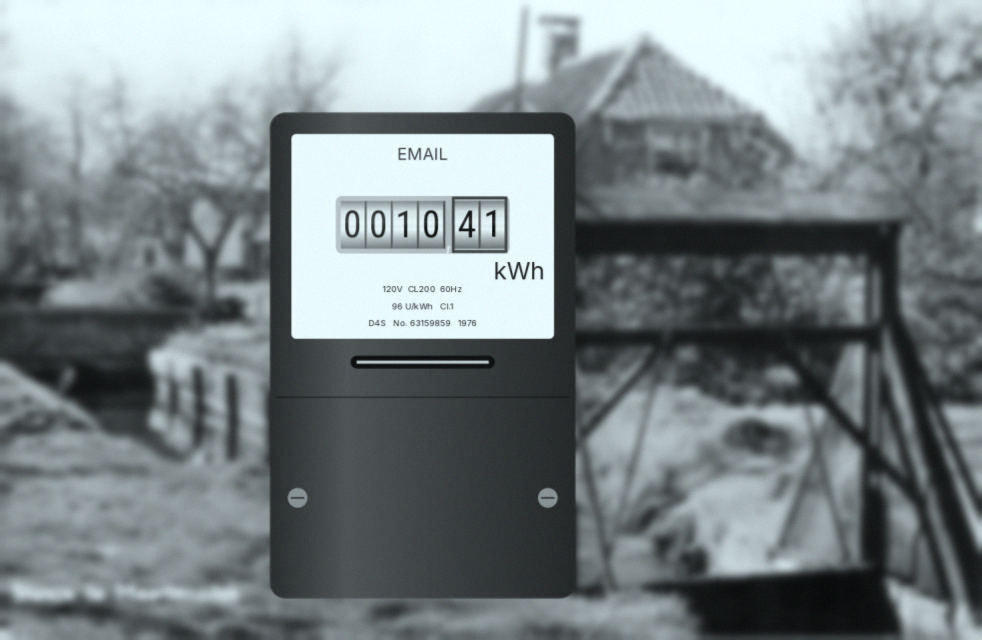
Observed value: 10.41,kWh
